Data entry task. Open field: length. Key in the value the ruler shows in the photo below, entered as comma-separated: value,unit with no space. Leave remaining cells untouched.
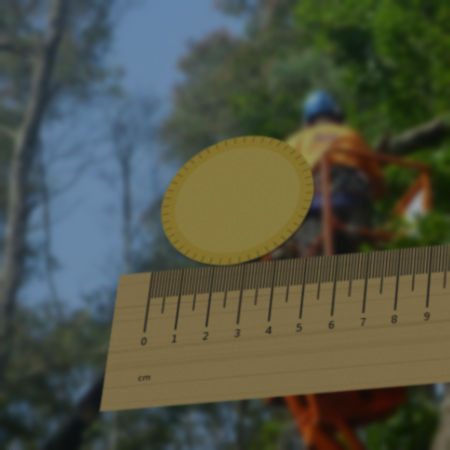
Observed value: 5,cm
